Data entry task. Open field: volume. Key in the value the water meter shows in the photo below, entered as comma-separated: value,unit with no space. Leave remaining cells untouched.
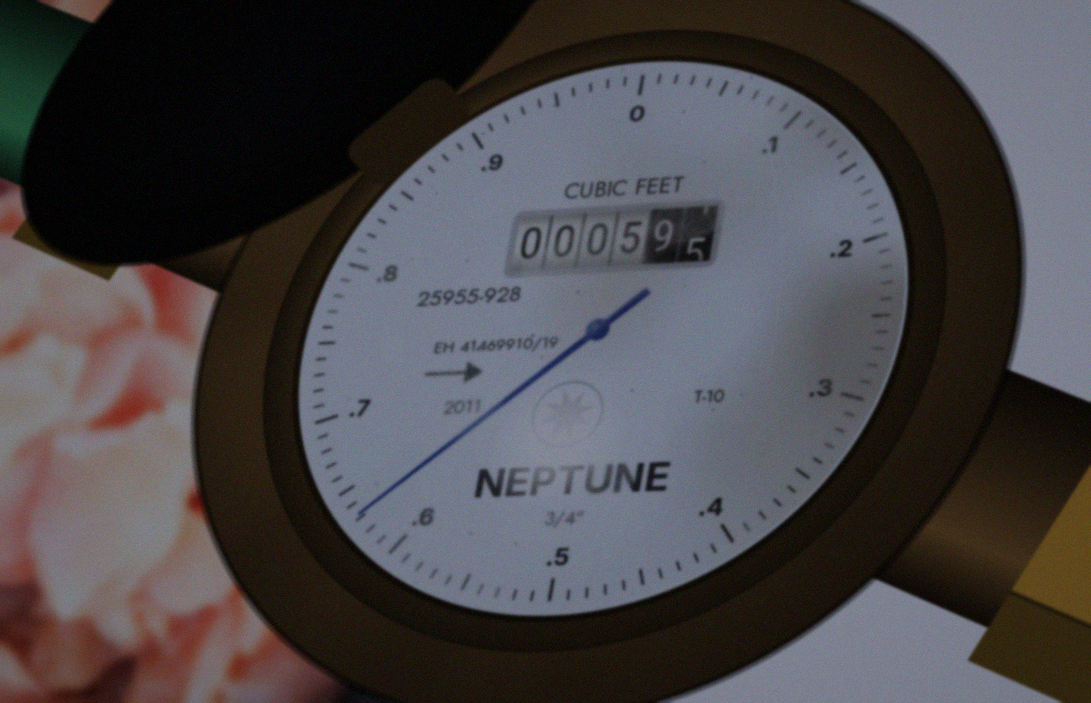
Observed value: 594.63,ft³
